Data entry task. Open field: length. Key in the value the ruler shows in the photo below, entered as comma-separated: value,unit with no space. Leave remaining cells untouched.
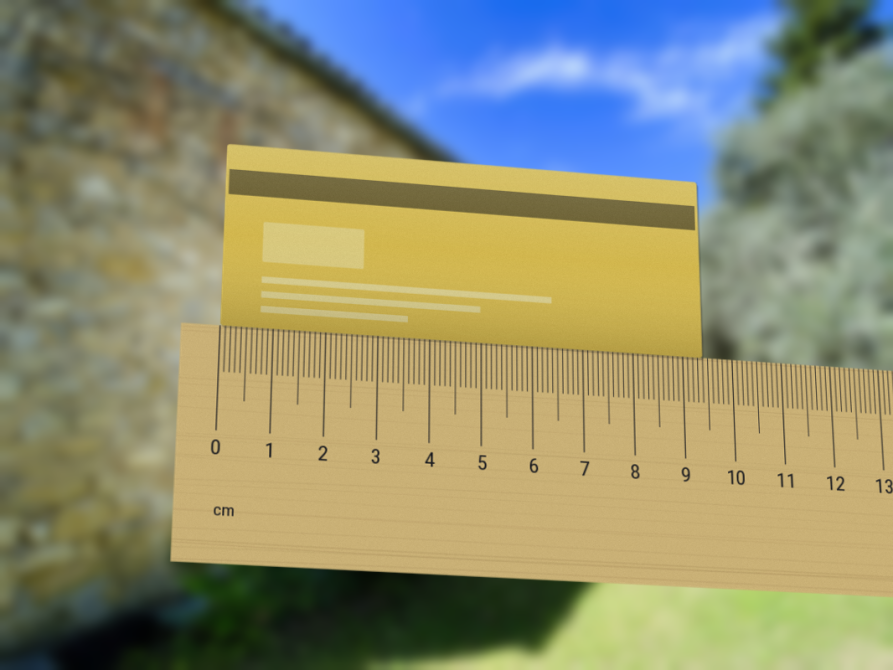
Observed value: 9.4,cm
